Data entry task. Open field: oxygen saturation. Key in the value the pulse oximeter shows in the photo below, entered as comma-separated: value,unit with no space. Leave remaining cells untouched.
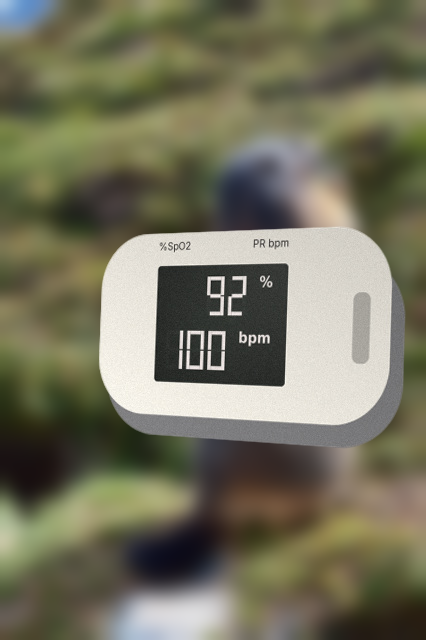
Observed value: 92,%
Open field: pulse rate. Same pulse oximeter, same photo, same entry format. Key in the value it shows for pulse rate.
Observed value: 100,bpm
